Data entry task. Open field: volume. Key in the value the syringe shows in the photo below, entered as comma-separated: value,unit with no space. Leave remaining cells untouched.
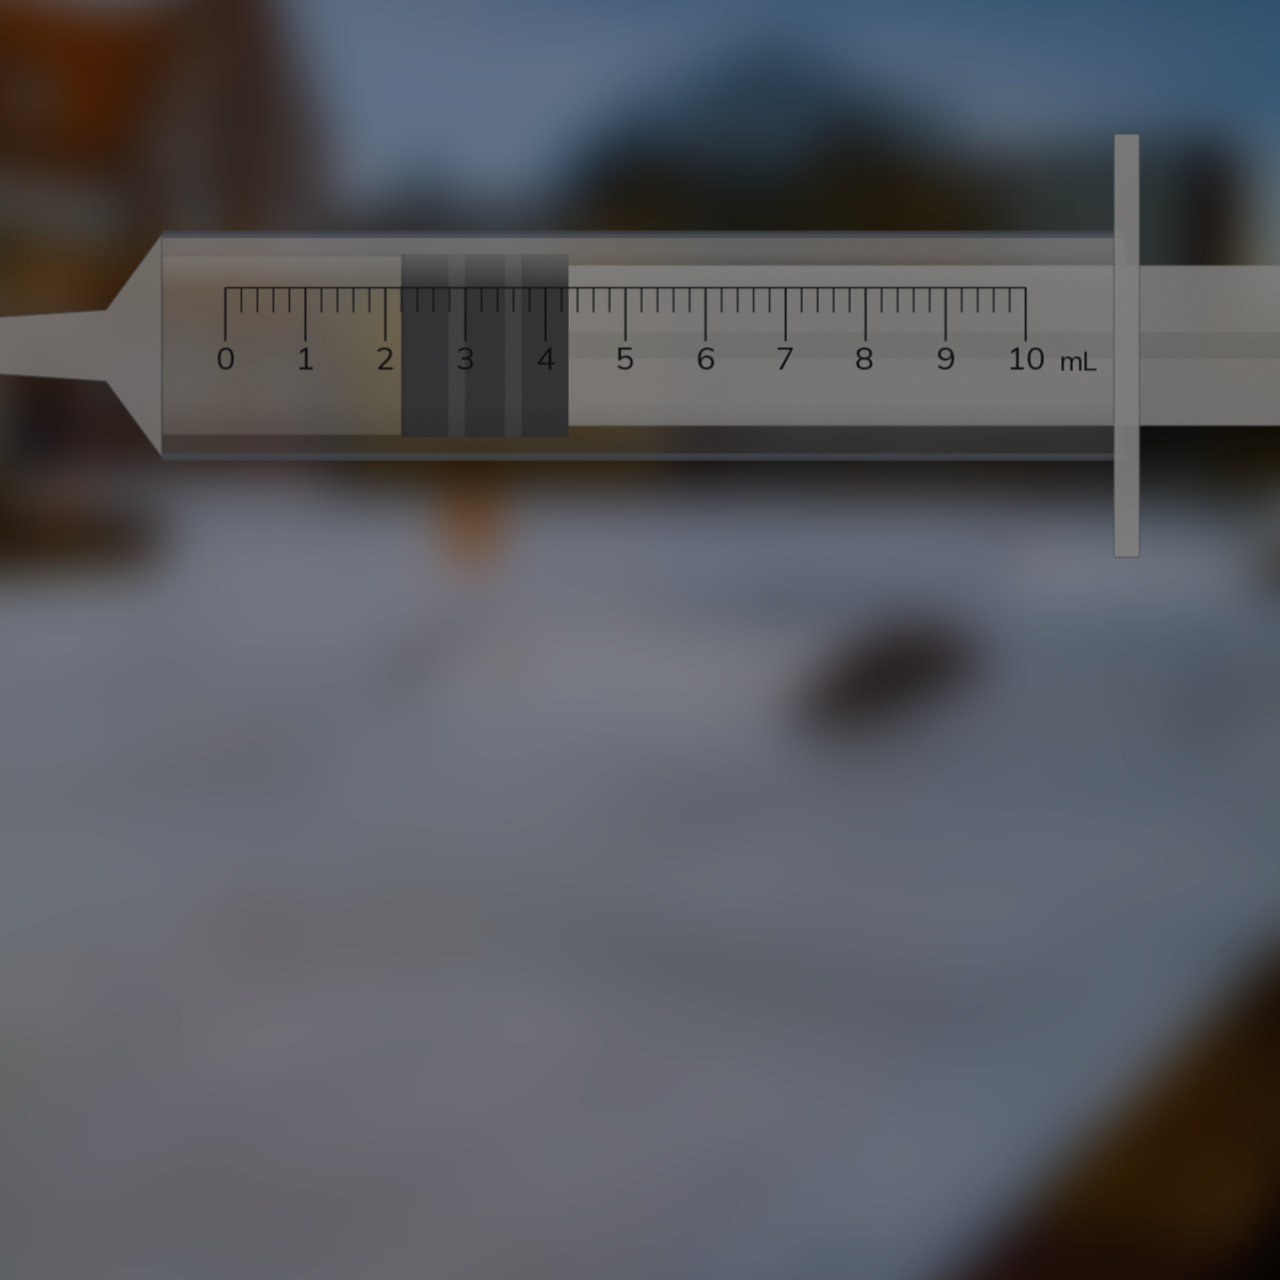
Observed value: 2.2,mL
